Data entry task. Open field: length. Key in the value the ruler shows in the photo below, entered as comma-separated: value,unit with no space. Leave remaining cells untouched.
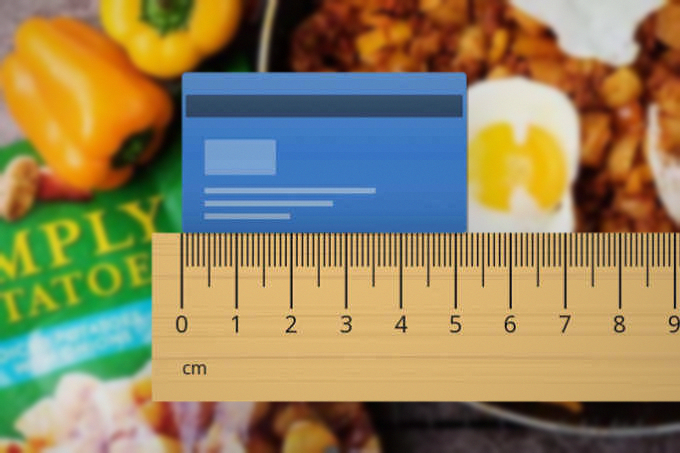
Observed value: 5.2,cm
